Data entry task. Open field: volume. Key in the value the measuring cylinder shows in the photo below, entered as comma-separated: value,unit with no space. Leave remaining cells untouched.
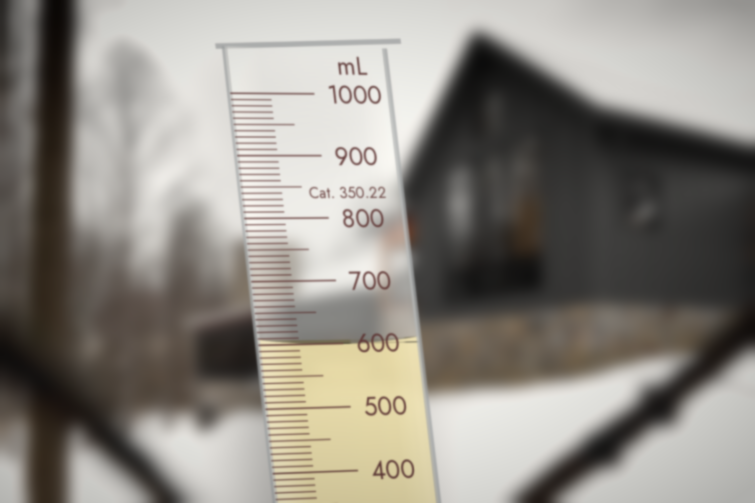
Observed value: 600,mL
